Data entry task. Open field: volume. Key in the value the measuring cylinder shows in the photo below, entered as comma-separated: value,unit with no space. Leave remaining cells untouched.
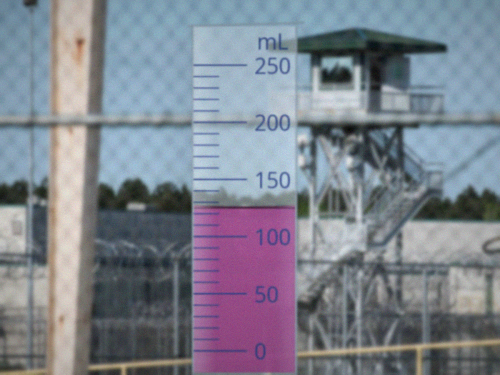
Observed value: 125,mL
